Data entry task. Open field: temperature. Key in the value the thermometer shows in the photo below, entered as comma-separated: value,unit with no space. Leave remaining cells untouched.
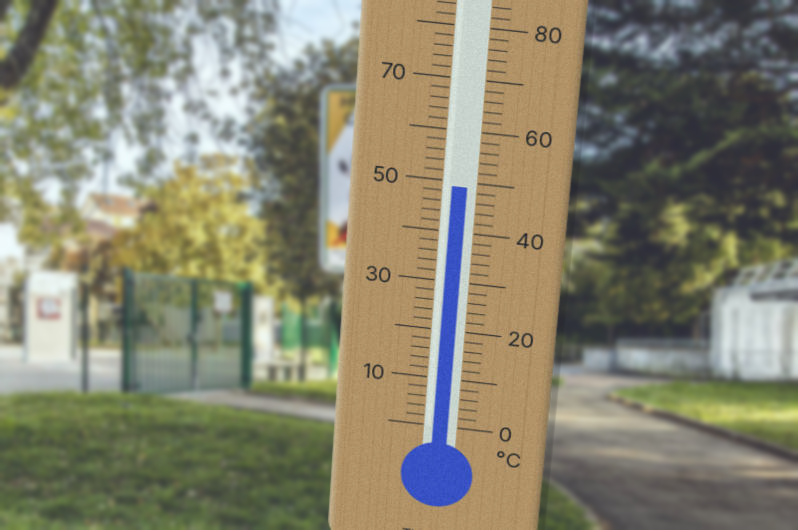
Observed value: 49,°C
